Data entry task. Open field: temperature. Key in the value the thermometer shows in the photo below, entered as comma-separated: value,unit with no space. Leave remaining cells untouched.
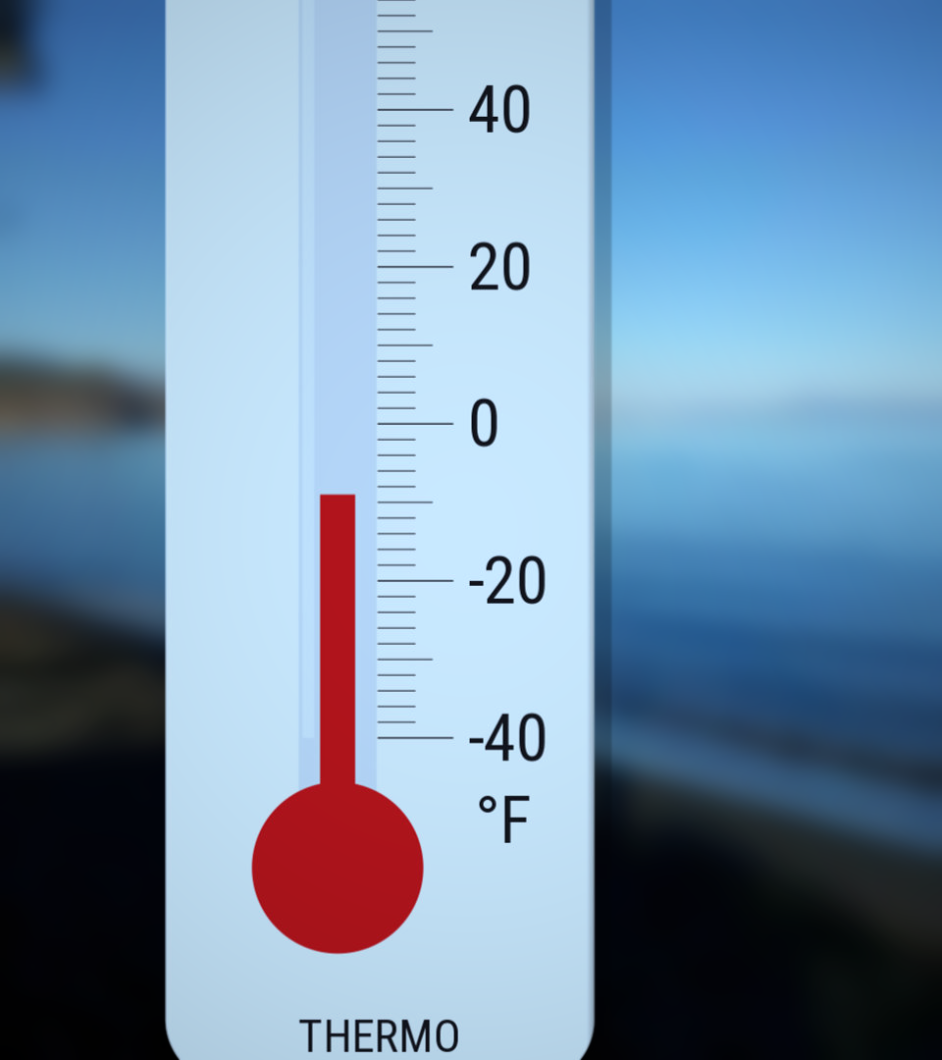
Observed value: -9,°F
